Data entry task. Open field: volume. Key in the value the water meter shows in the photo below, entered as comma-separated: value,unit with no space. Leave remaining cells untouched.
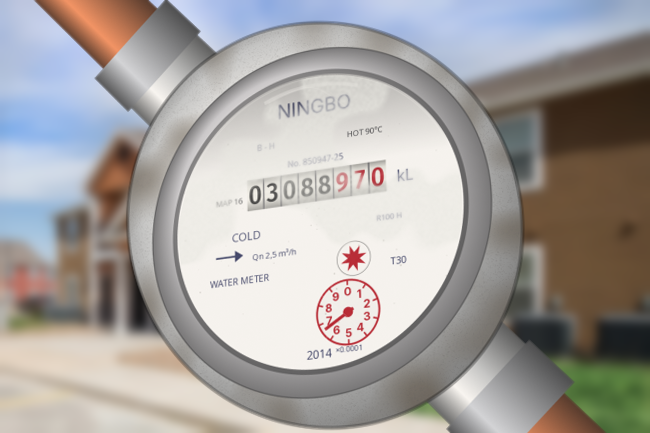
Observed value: 3088.9706,kL
